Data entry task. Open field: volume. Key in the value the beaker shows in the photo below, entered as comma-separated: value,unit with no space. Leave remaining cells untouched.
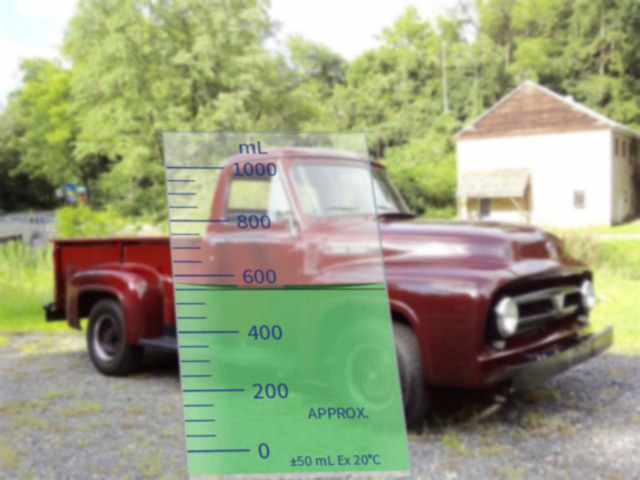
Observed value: 550,mL
